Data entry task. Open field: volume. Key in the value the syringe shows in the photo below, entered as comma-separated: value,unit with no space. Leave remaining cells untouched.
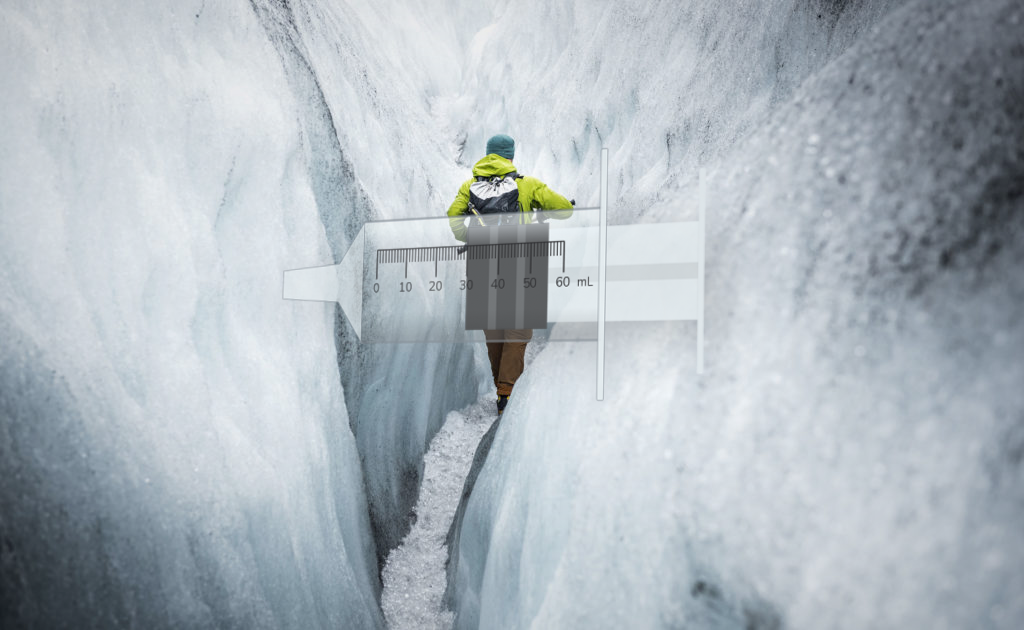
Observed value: 30,mL
